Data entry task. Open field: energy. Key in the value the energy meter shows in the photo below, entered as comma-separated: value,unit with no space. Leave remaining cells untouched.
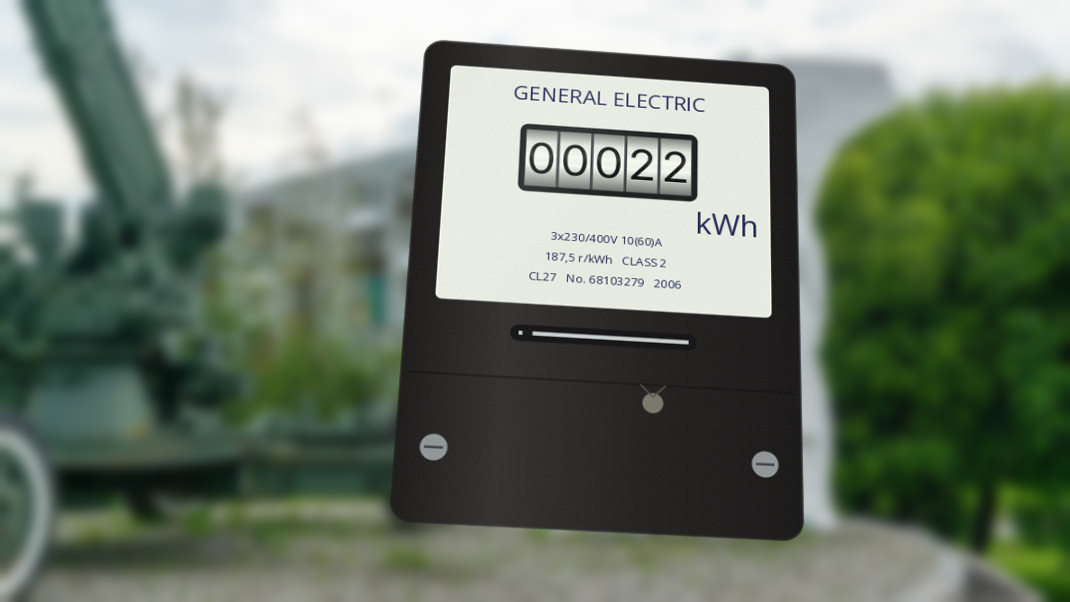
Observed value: 22,kWh
